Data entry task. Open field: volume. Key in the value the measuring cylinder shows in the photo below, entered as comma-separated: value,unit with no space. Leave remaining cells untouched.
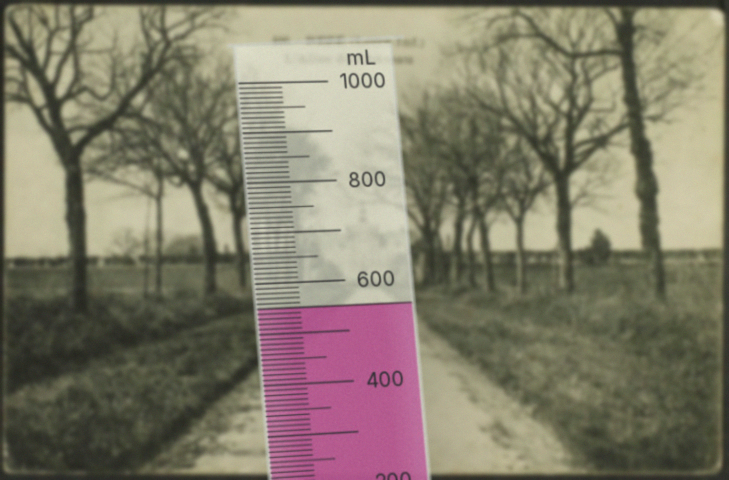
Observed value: 550,mL
